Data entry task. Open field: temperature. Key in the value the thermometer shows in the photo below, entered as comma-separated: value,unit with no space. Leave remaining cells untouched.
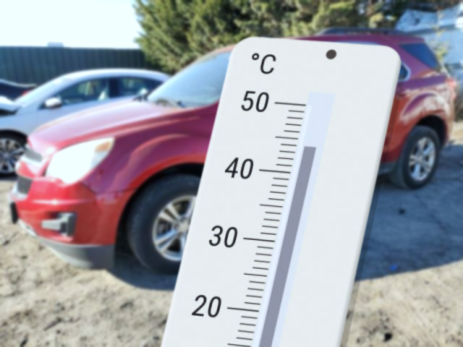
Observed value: 44,°C
